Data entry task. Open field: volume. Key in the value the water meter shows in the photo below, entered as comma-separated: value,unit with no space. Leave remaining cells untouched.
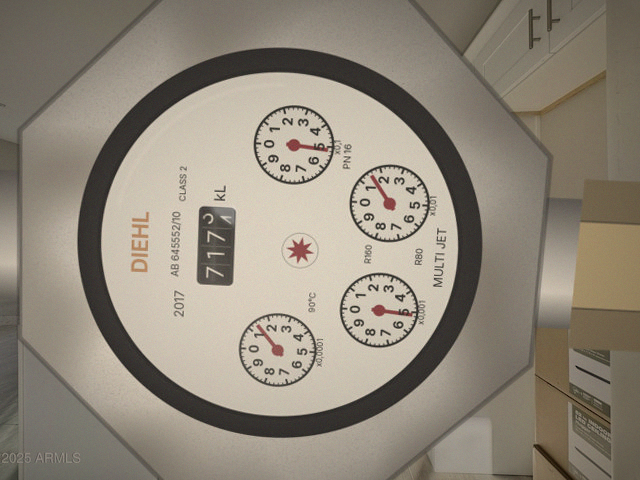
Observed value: 7173.5151,kL
